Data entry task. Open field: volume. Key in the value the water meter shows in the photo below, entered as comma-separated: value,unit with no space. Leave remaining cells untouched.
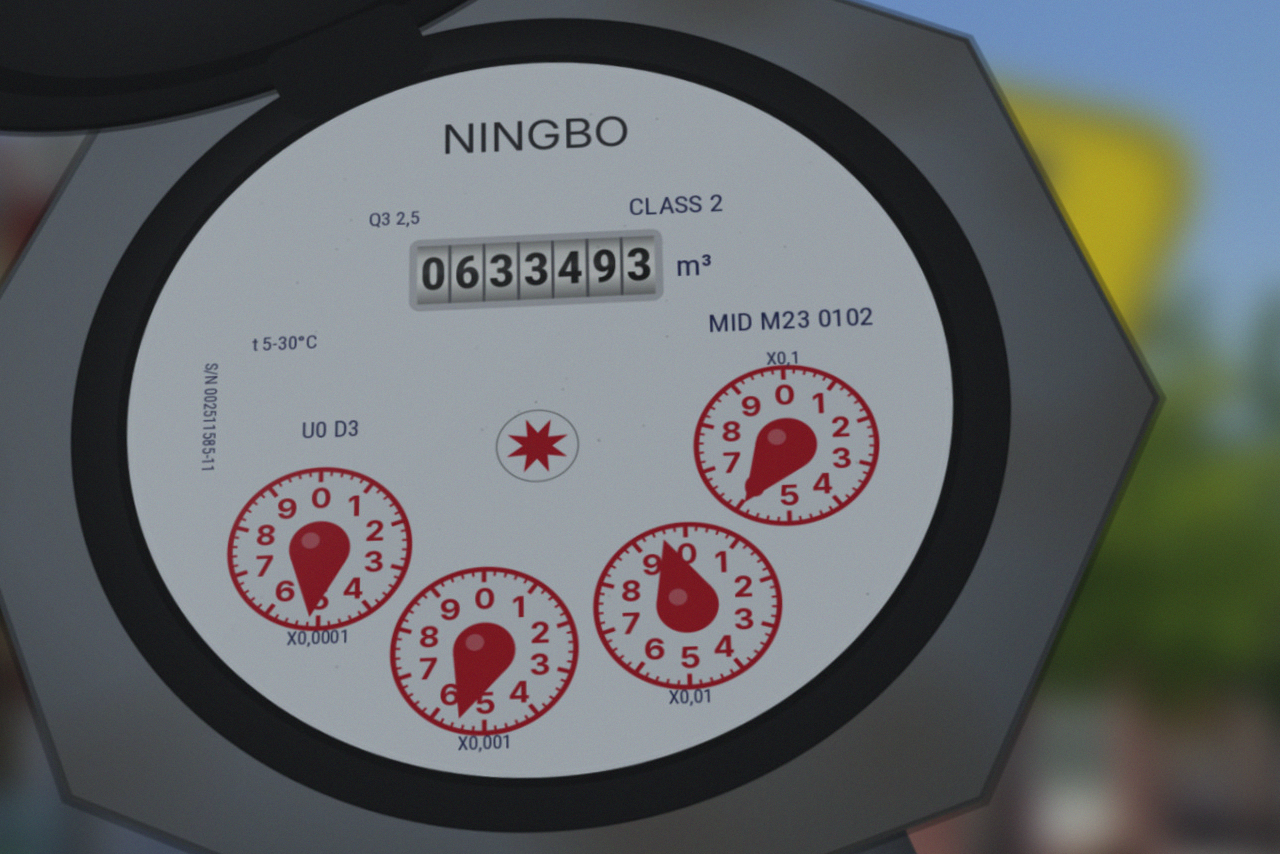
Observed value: 633493.5955,m³
